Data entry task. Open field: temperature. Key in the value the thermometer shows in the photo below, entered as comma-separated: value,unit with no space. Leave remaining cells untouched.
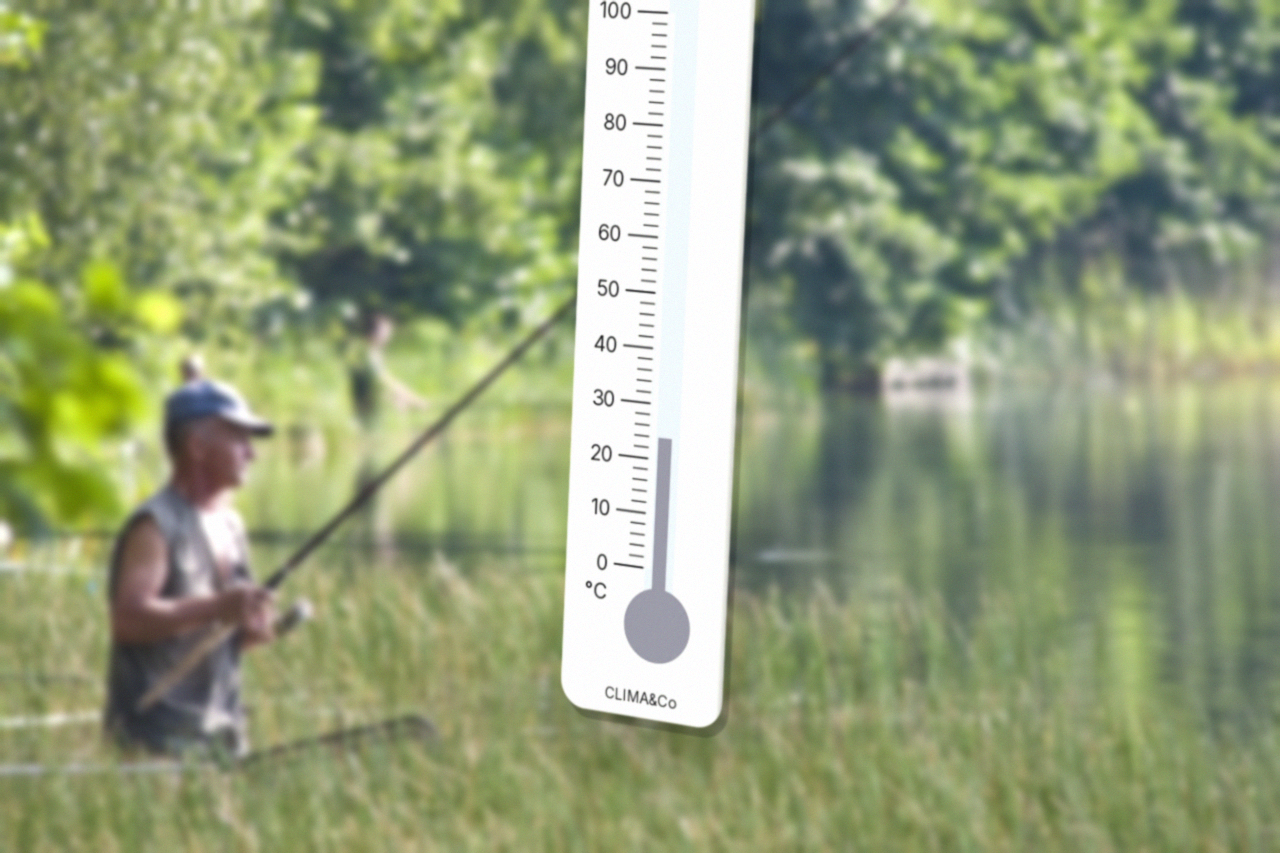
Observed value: 24,°C
